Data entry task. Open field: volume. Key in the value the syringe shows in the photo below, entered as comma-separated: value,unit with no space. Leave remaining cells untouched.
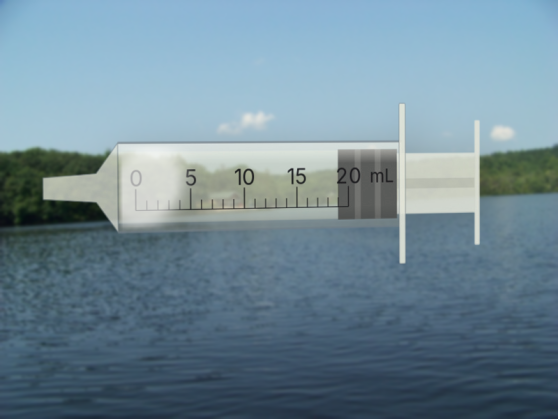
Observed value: 19,mL
